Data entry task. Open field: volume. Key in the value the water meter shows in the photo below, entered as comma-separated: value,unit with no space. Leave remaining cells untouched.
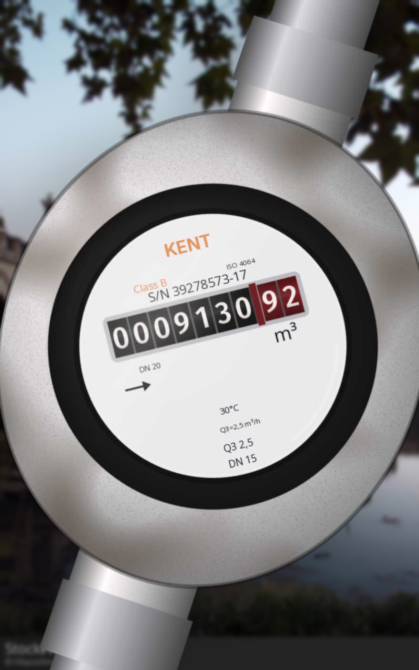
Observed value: 9130.92,m³
